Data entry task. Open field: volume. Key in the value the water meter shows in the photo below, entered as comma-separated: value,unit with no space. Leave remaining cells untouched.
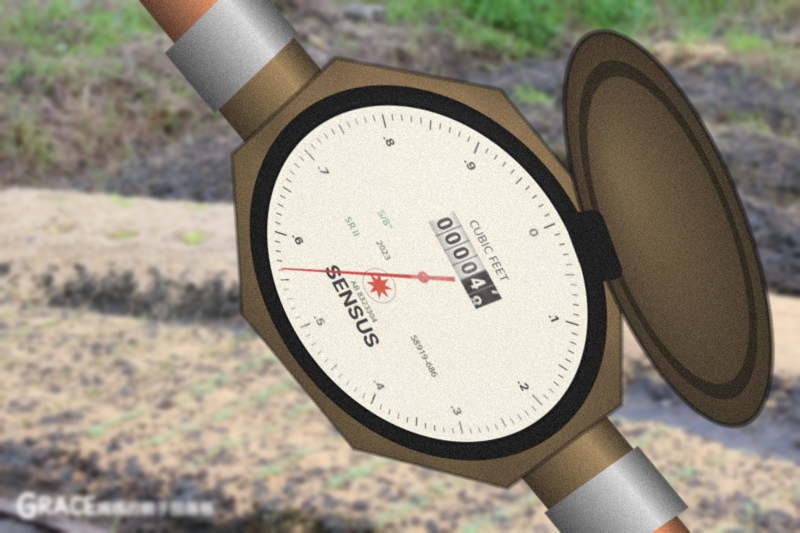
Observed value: 47.56,ft³
